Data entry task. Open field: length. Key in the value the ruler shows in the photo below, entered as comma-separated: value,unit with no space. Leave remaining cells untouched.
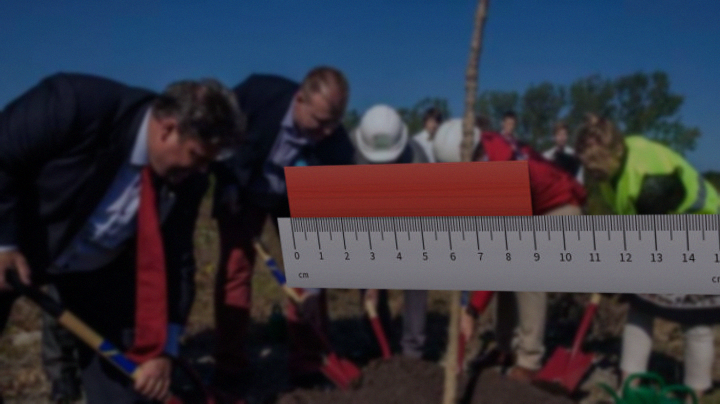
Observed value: 9,cm
